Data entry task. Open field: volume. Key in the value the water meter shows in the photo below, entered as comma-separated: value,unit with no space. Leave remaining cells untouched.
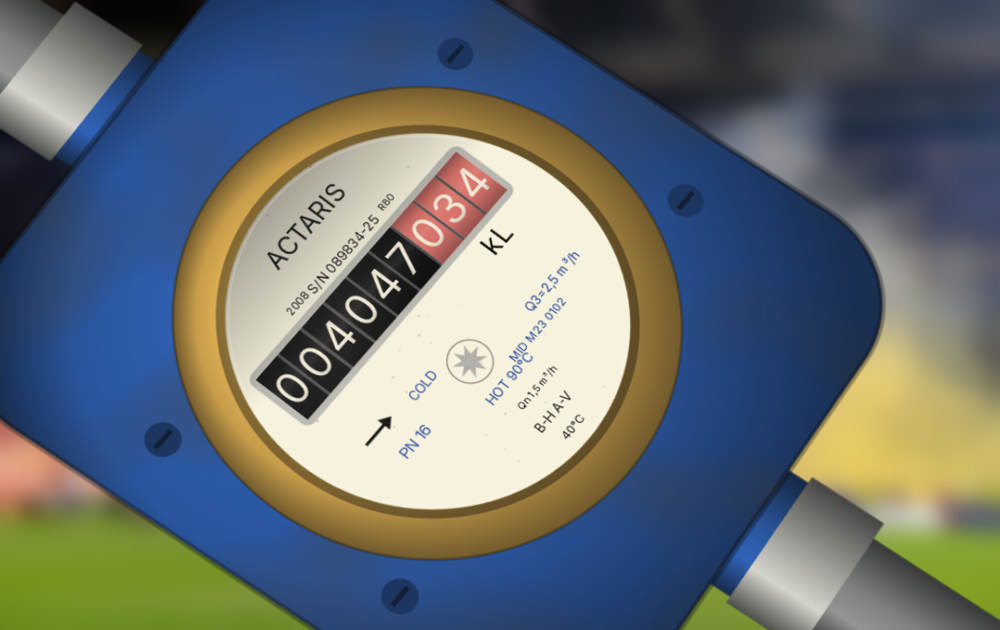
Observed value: 4047.034,kL
